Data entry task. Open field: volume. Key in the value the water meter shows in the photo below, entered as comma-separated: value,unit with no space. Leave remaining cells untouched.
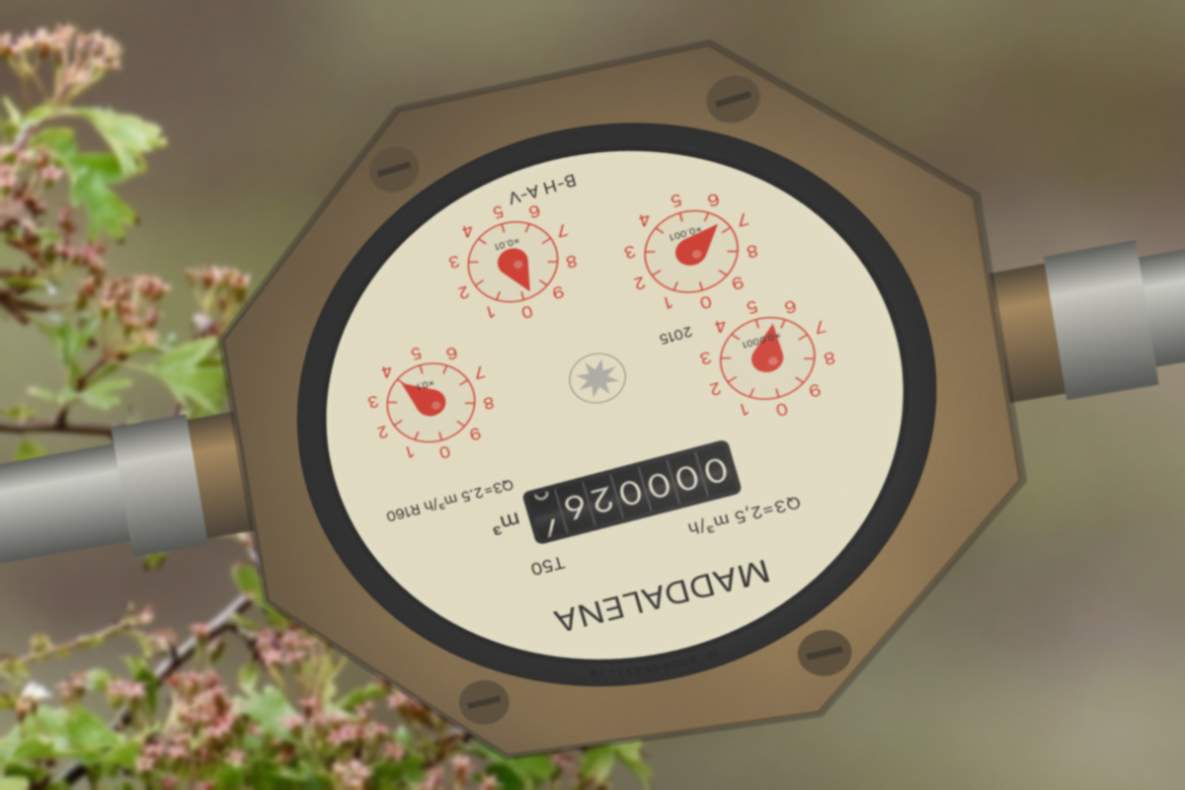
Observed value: 267.3965,m³
